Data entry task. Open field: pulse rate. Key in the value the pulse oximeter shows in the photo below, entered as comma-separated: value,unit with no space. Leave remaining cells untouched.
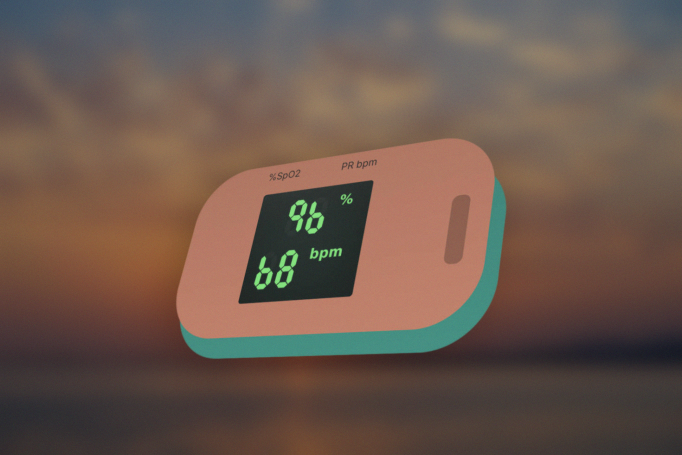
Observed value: 68,bpm
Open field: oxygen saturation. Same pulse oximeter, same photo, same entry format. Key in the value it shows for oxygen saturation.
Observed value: 96,%
